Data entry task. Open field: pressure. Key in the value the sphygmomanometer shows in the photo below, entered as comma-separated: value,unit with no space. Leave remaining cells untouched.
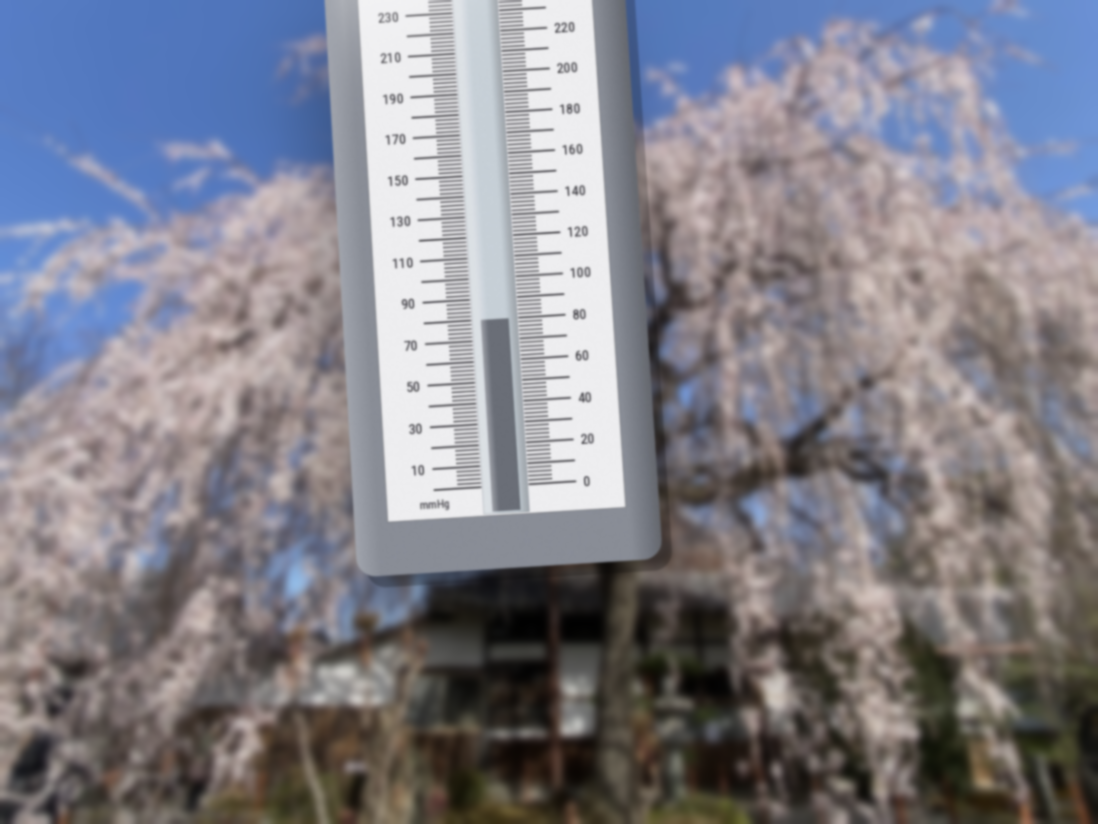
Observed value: 80,mmHg
